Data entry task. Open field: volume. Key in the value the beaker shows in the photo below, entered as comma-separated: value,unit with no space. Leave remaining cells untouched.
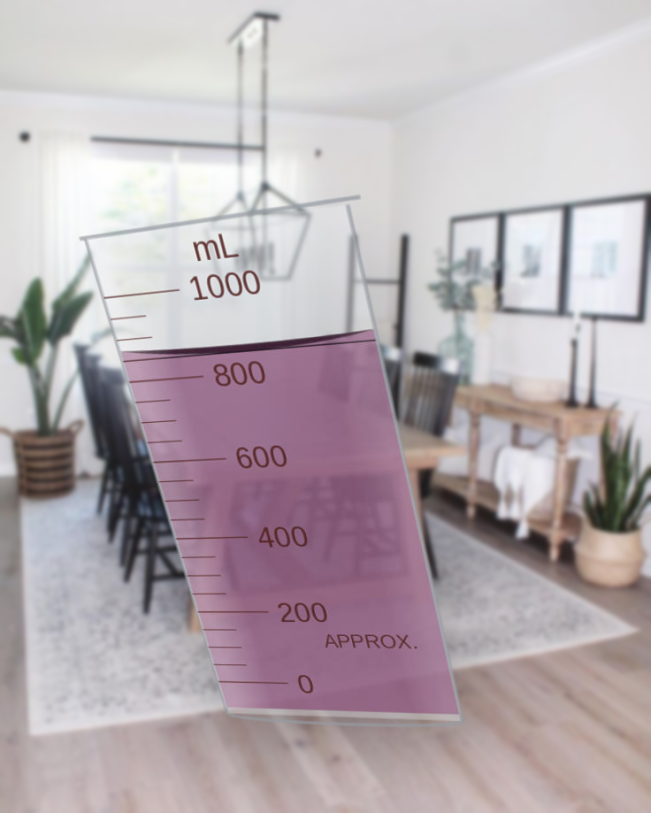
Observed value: 850,mL
